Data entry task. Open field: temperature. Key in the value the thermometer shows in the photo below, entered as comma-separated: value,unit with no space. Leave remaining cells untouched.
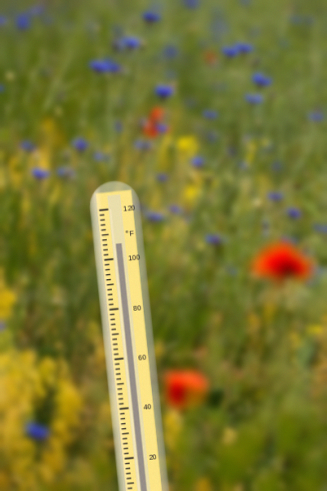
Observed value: 106,°F
